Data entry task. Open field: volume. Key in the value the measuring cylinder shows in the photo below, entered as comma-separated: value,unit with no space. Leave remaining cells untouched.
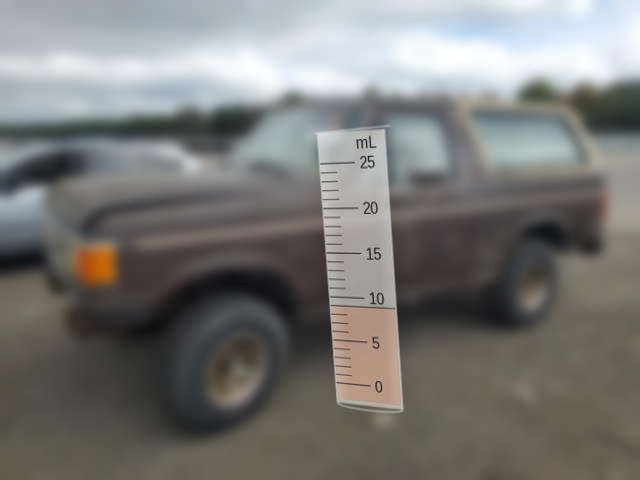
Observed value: 9,mL
